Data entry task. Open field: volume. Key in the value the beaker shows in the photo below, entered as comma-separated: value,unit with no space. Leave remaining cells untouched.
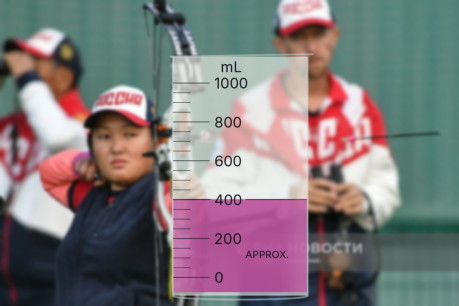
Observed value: 400,mL
